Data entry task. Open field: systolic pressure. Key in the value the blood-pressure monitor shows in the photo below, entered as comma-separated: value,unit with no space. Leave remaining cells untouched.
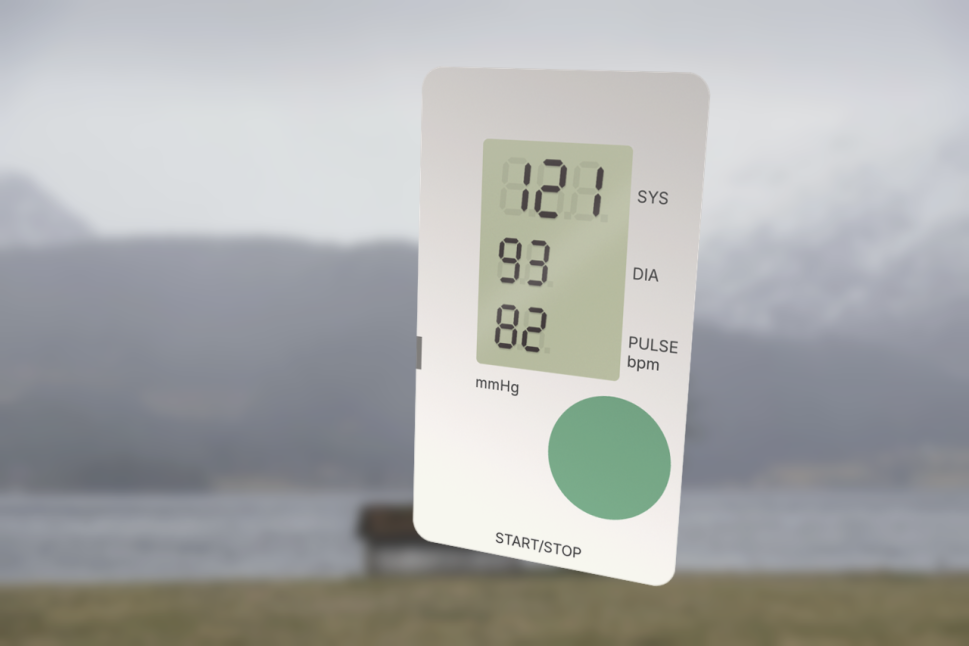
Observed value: 121,mmHg
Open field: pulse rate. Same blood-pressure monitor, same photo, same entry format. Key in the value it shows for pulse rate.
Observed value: 82,bpm
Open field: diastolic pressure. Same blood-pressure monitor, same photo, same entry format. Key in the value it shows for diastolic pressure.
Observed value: 93,mmHg
